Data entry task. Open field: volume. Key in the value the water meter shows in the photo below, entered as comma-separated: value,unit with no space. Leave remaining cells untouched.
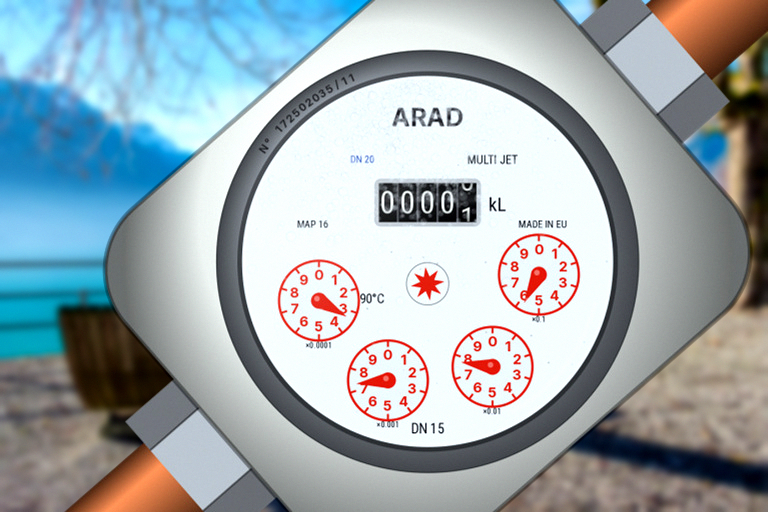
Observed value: 0.5773,kL
